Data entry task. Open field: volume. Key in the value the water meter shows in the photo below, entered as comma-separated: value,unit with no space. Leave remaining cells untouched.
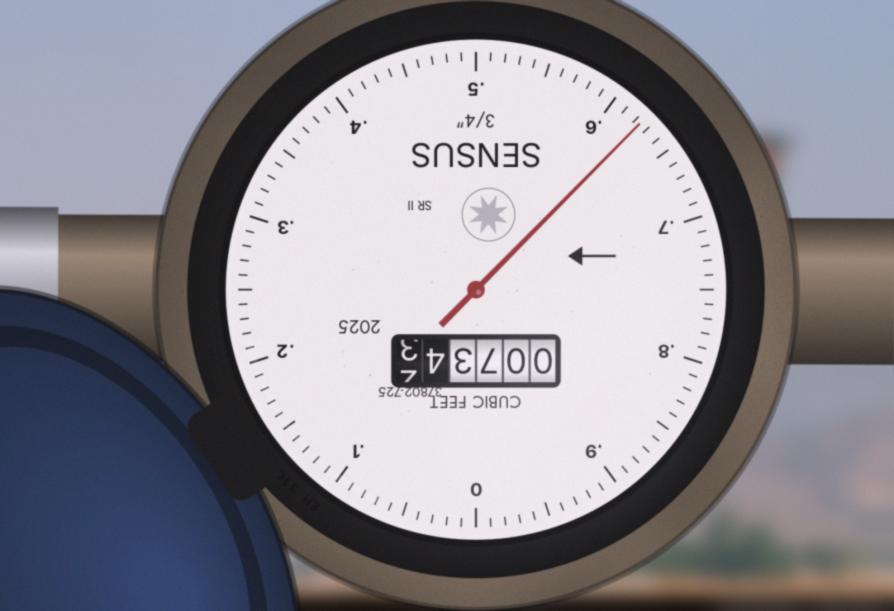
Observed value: 7342.62,ft³
